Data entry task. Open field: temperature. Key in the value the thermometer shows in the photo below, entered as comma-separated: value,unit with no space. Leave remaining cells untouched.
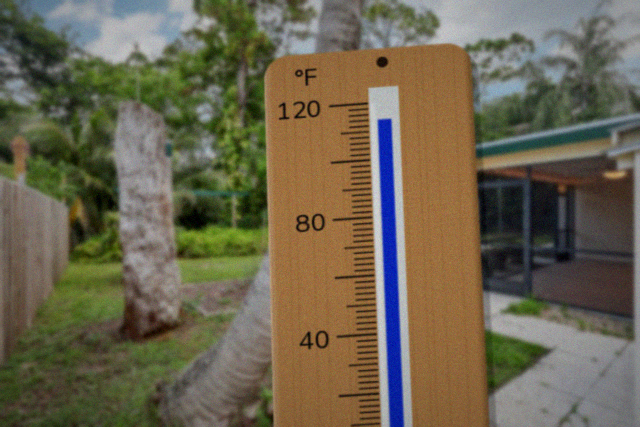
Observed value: 114,°F
